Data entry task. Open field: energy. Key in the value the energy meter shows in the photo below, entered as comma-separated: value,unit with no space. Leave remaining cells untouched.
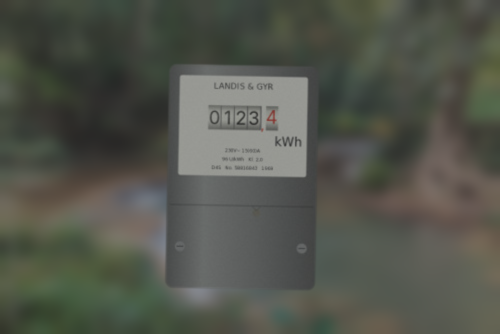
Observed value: 123.4,kWh
